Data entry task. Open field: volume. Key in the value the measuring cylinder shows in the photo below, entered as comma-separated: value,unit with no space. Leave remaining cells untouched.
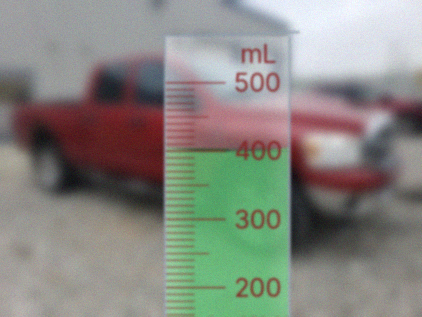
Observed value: 400,mL
